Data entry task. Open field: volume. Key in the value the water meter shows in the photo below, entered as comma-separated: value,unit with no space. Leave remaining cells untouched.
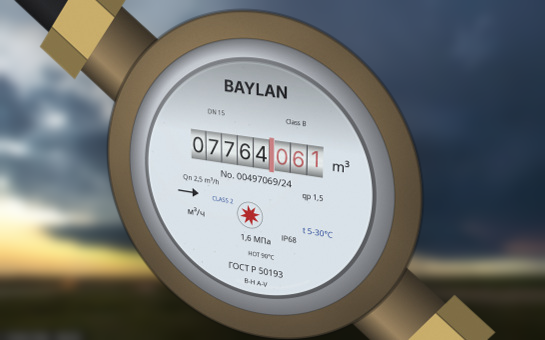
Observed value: 7764.061,m³
